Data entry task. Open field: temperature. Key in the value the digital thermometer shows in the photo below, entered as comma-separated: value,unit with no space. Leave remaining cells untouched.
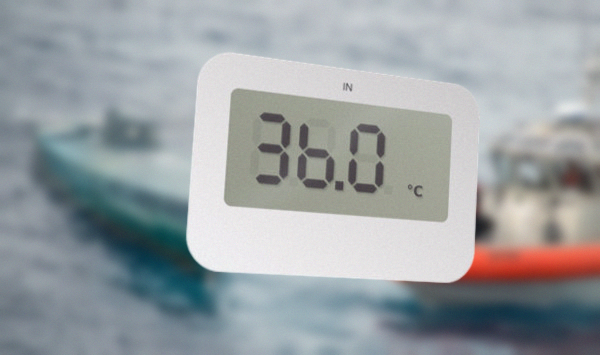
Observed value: 36.0,°C
